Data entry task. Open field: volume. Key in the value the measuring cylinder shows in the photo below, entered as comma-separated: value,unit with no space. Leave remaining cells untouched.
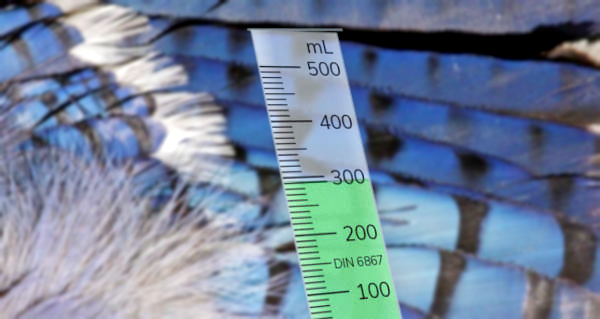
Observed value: 290,mL
